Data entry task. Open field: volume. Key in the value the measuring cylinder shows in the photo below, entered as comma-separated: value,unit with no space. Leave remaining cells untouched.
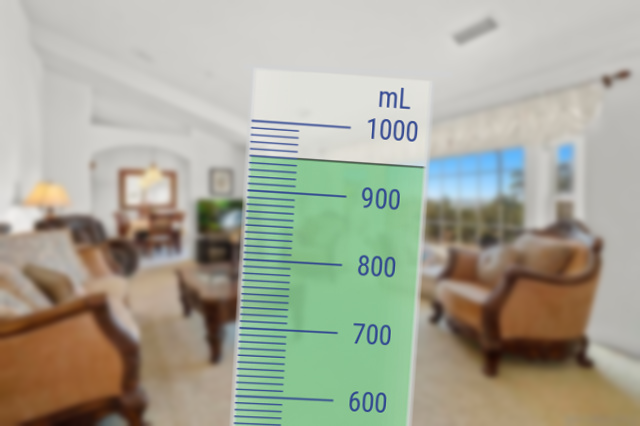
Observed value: 950,mL
